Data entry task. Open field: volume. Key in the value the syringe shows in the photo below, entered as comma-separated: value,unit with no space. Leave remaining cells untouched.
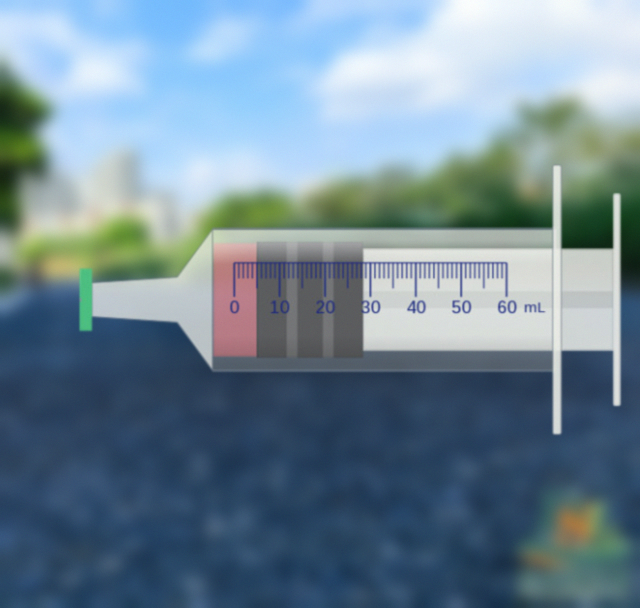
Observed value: 5,mL
